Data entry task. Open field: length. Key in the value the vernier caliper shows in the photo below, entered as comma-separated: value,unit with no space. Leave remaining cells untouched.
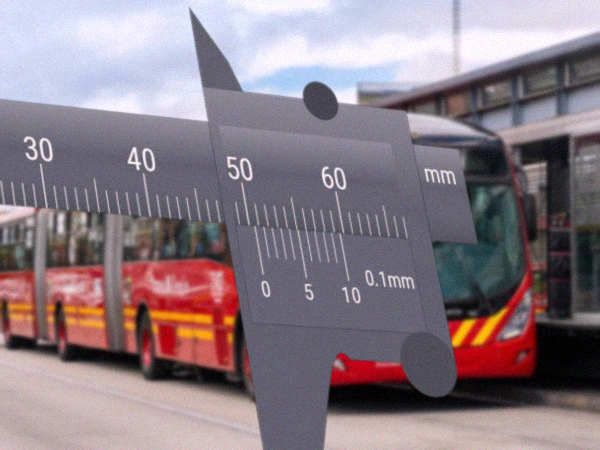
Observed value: 50.6,mm
